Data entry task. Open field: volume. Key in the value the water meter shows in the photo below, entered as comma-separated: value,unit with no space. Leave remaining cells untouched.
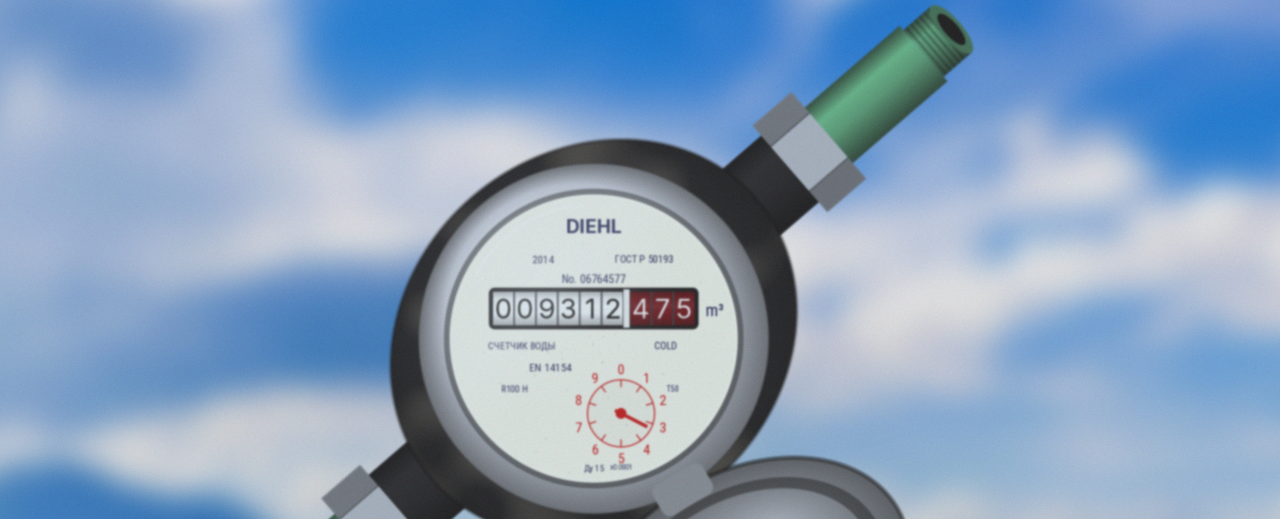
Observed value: 9312.4753,m³
